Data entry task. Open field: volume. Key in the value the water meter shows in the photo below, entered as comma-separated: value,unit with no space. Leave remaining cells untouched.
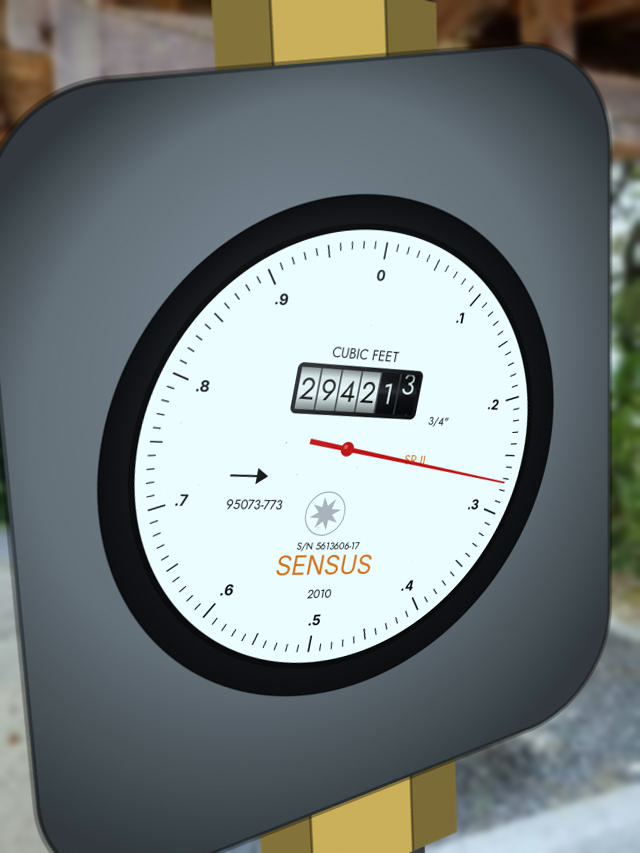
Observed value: 294213.27,ft³
